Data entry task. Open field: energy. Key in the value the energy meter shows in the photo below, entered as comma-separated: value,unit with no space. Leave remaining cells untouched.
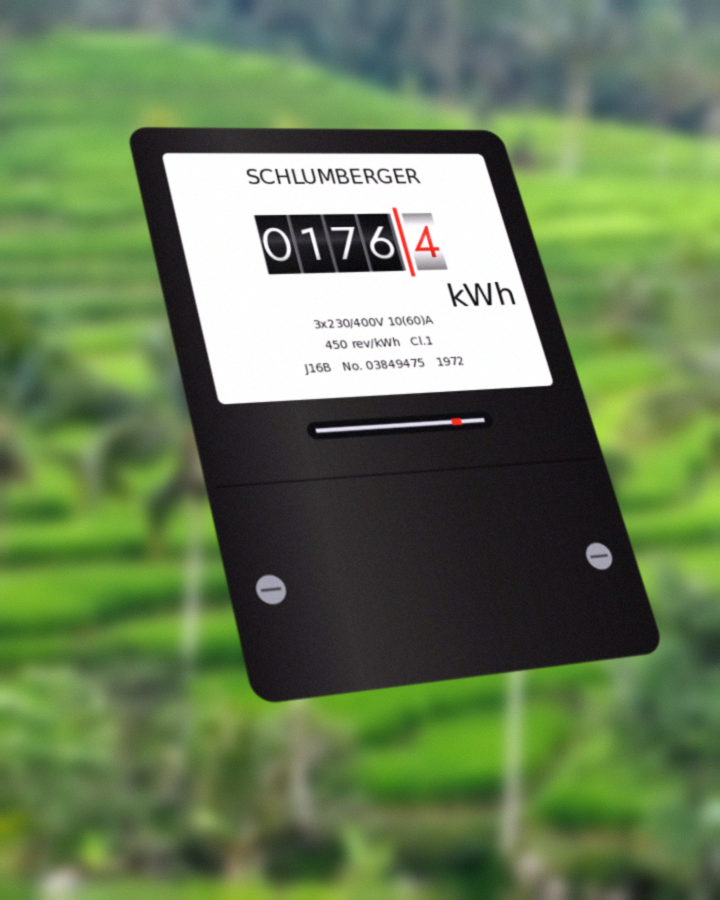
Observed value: 176.4,kWh
